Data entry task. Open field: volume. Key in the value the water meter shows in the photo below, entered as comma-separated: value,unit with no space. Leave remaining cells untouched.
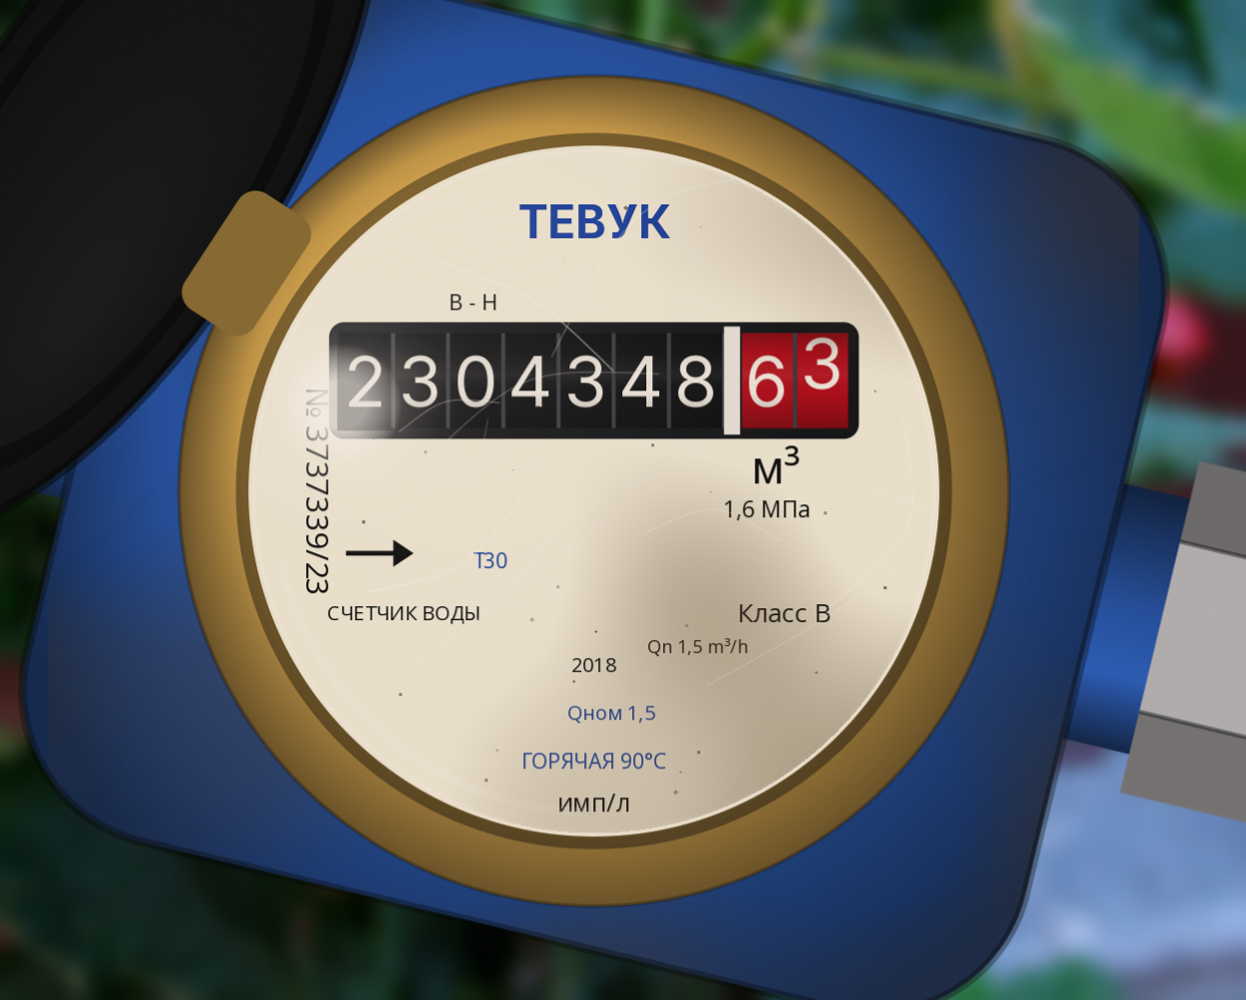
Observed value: 2304348.63,m³
